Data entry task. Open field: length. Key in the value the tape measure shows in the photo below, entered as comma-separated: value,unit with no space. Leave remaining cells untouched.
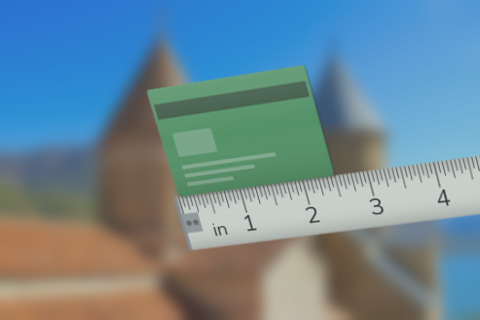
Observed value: 2.5,in
